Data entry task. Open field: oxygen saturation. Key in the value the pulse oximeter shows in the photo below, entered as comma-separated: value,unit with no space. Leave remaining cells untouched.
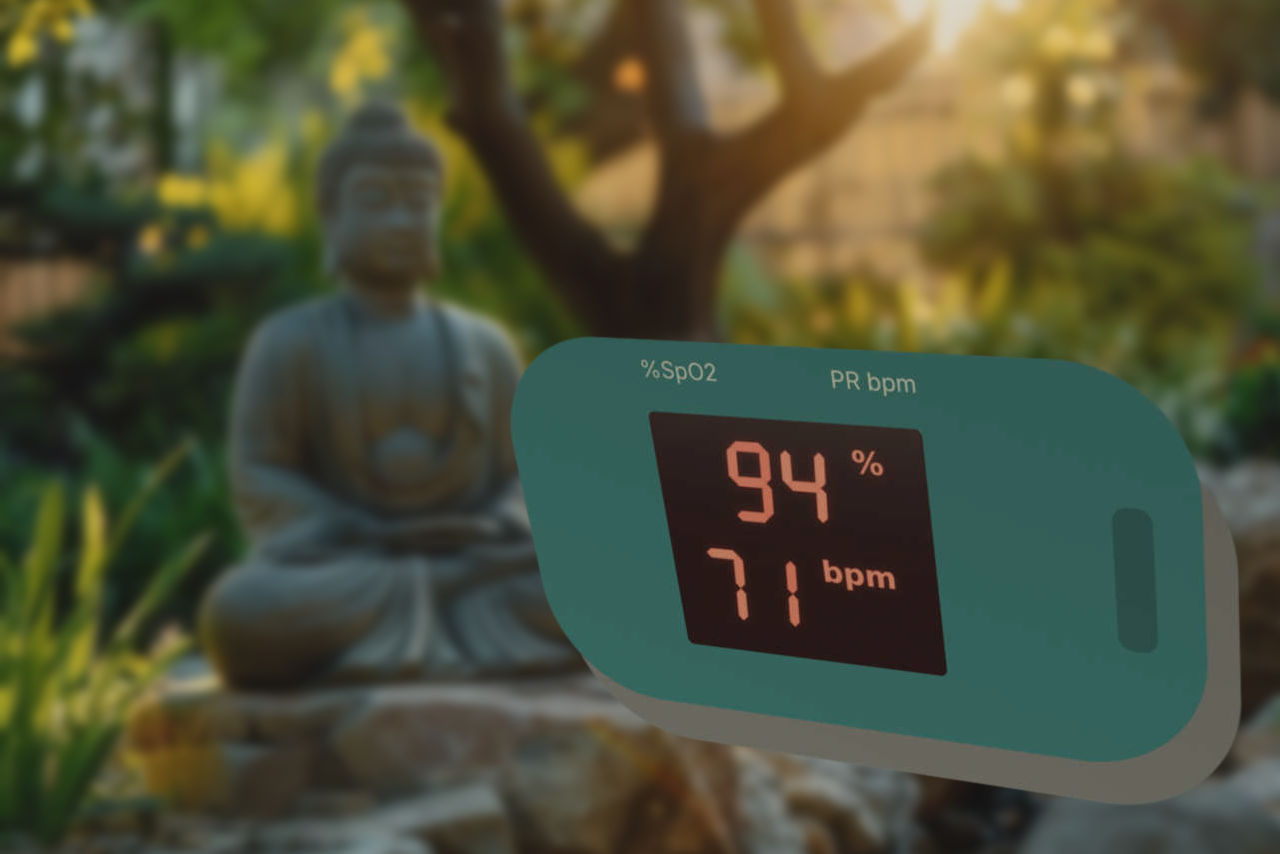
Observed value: 94,%
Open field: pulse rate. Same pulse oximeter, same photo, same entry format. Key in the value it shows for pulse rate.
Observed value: 71,bpm
